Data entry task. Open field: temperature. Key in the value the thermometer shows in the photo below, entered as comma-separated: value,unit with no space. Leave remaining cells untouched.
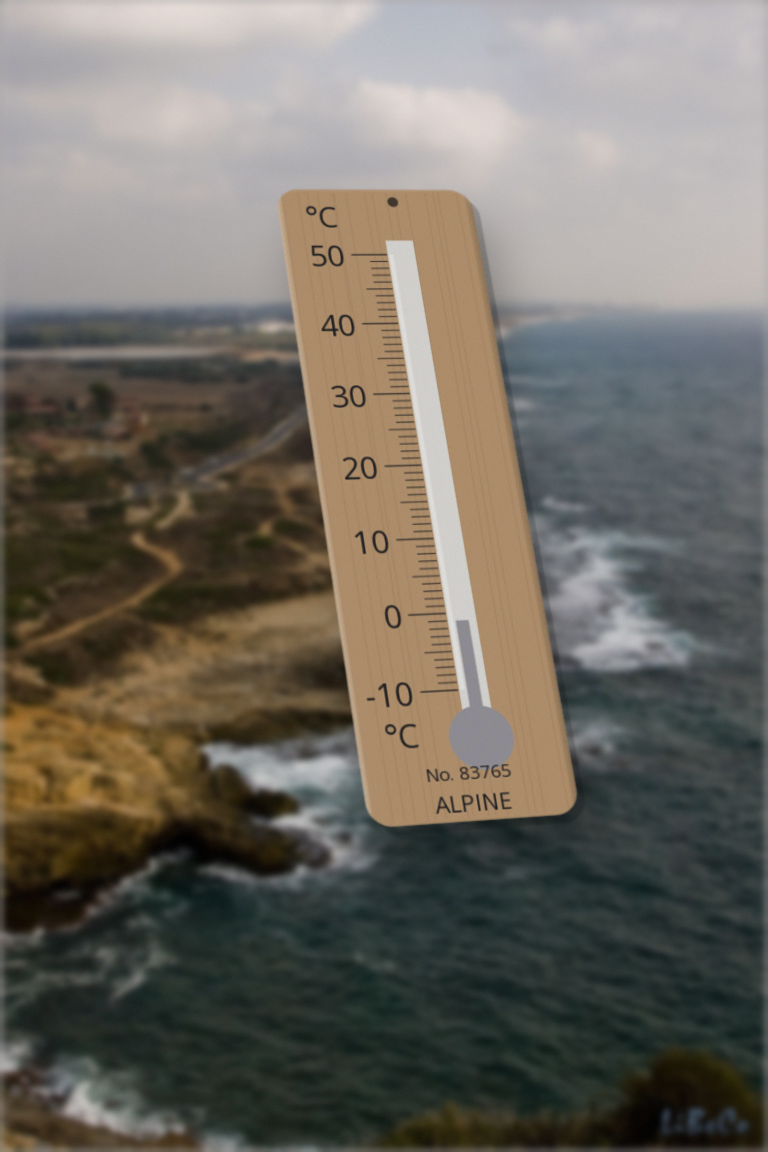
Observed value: -1,°C
